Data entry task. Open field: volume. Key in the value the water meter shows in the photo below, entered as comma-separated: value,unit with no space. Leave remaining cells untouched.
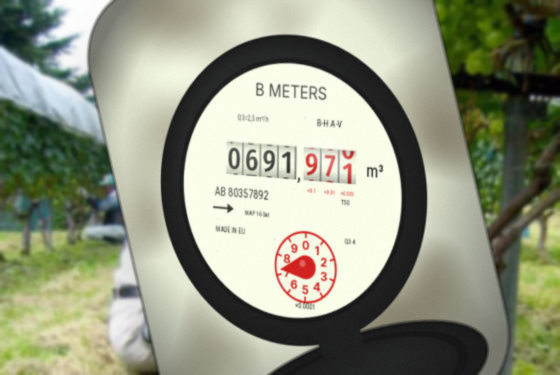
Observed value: 691.9707,m³
